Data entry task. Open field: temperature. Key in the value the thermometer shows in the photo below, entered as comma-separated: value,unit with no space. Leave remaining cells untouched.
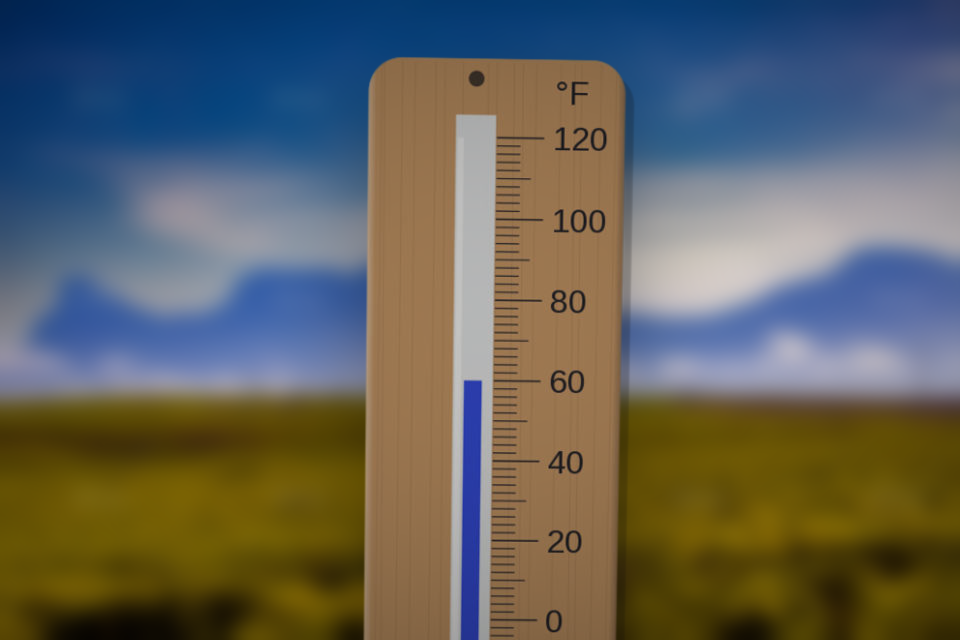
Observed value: 60,°F
